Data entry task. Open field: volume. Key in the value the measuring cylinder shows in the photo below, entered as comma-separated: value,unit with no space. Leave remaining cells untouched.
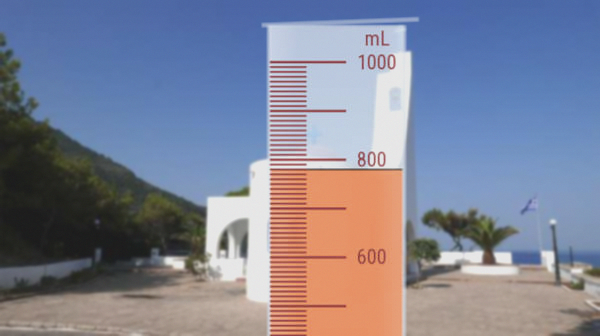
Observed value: 780,mL
